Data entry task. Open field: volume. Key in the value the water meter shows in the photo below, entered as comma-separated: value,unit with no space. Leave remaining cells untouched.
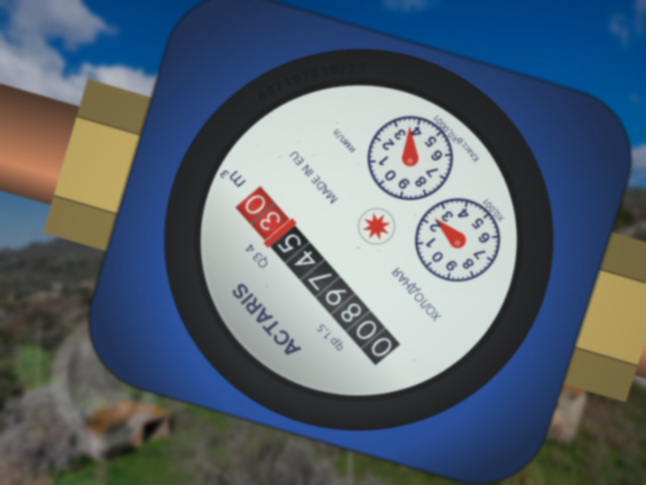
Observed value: 89745.3023,m³
